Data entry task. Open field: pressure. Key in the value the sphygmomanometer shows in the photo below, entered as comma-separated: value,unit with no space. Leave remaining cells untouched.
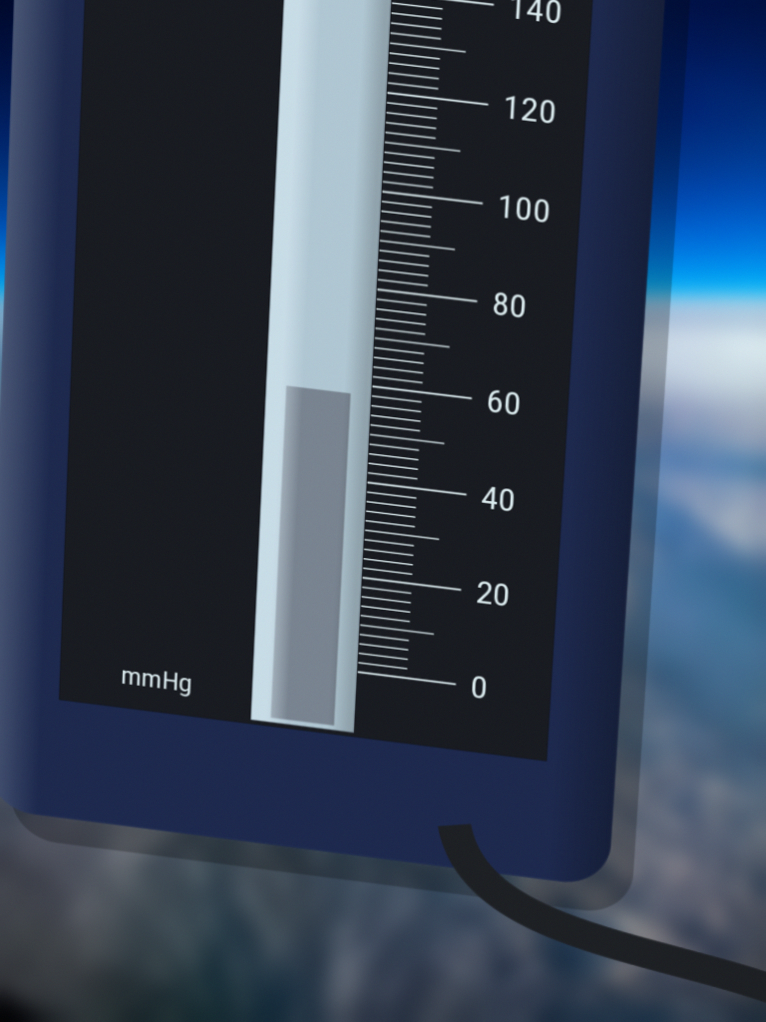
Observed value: 58,mmHg
